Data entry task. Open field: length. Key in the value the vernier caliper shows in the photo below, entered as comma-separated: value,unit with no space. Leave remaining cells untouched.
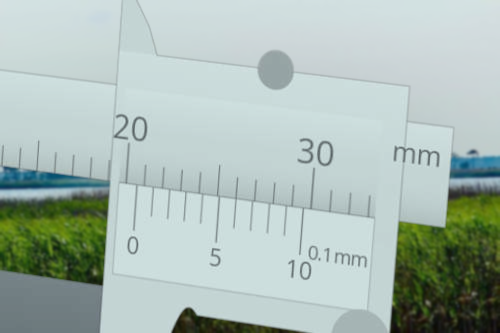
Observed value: 20.6,mm
